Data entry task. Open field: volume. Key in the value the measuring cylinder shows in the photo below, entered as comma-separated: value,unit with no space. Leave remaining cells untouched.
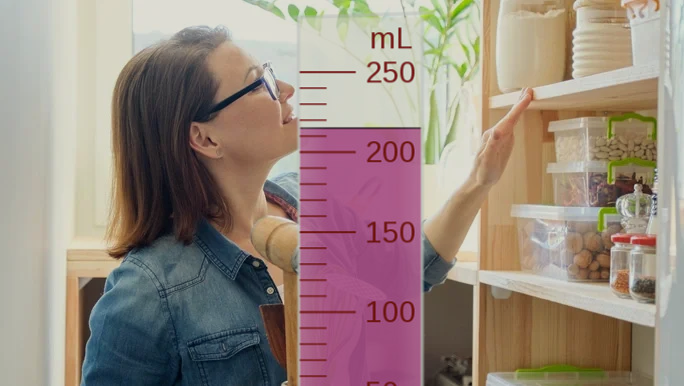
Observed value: 215,mL
